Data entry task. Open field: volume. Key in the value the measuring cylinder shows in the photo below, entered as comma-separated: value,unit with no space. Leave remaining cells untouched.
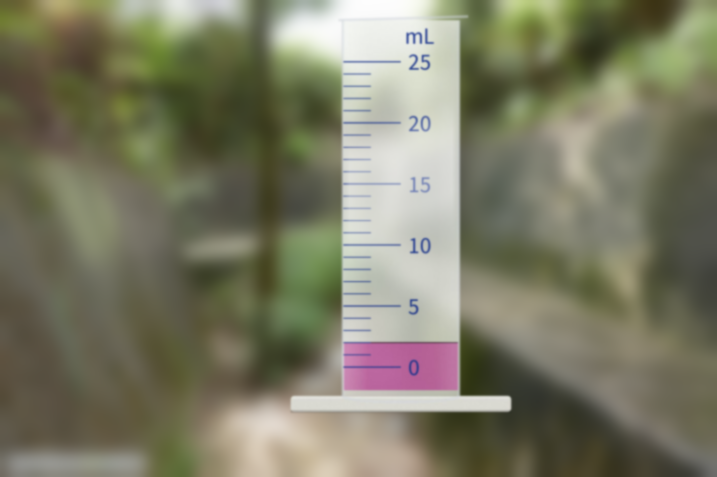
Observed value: 2,mL
